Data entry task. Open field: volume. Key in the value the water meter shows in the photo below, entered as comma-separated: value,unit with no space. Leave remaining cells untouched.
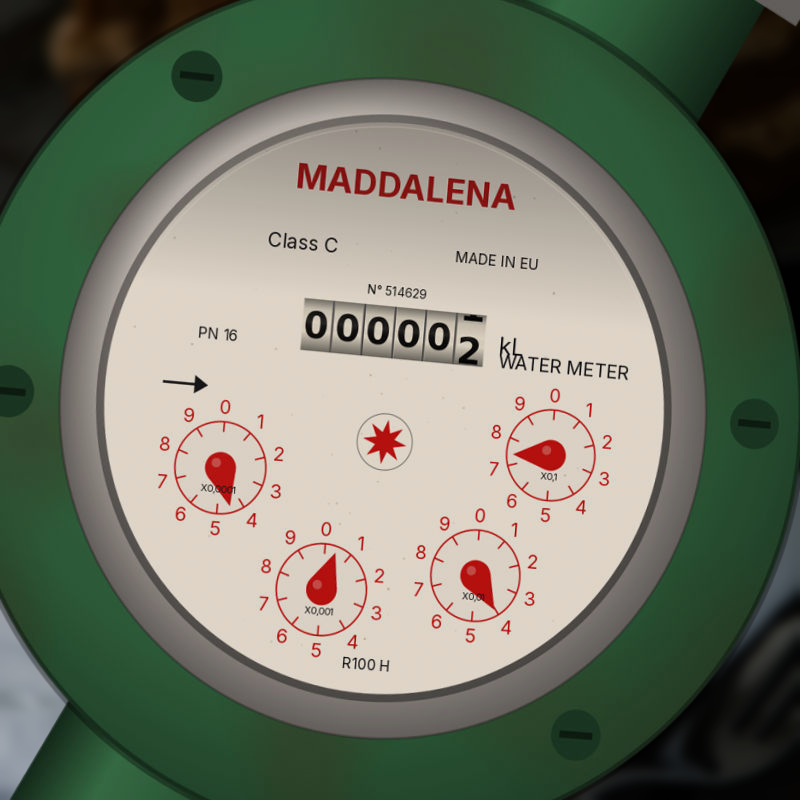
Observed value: 1.7404,kL
